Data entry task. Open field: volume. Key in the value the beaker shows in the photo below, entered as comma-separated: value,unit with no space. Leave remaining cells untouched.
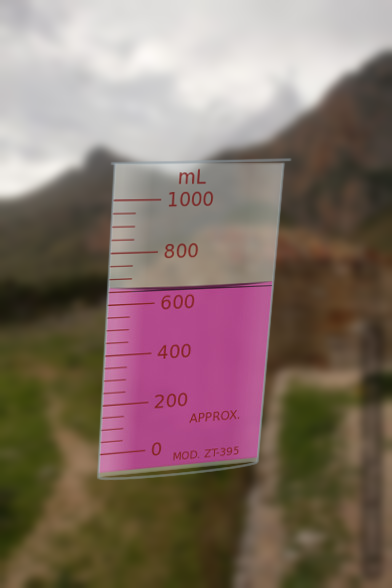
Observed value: 650,mL
